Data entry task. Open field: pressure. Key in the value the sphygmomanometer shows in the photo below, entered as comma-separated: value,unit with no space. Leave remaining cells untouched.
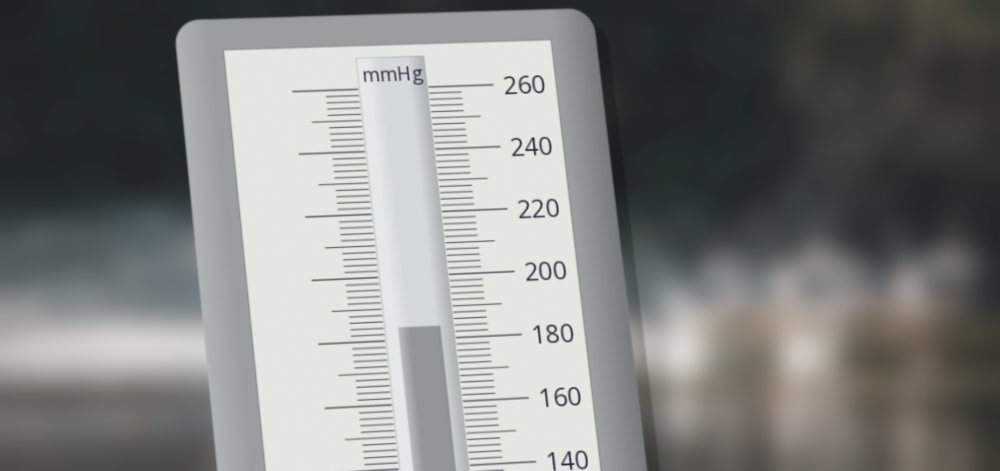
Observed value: 184,mmHg
